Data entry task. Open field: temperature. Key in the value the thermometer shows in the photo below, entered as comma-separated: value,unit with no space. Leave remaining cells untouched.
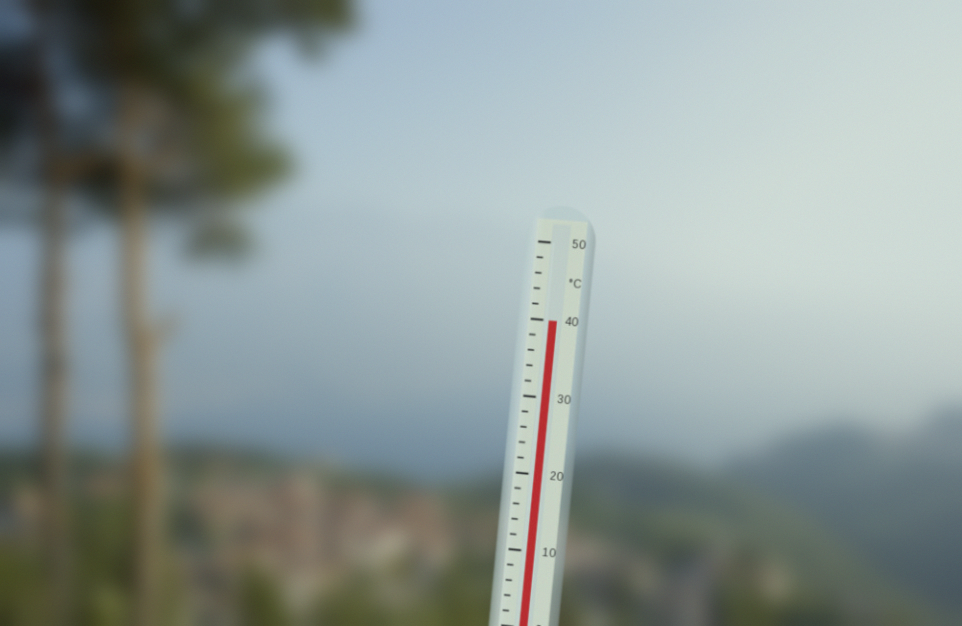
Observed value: 40,°C
